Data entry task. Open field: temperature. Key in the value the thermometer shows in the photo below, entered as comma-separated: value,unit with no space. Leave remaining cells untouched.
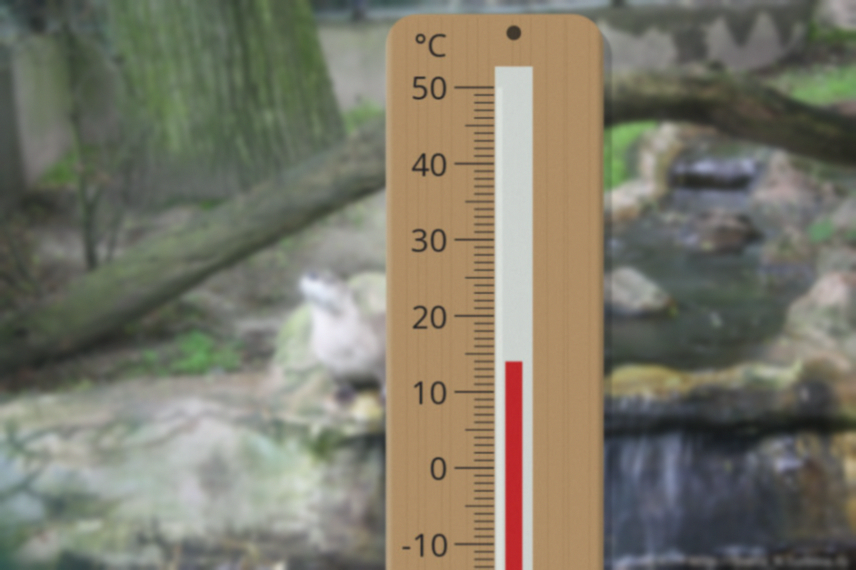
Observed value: 14,°C
